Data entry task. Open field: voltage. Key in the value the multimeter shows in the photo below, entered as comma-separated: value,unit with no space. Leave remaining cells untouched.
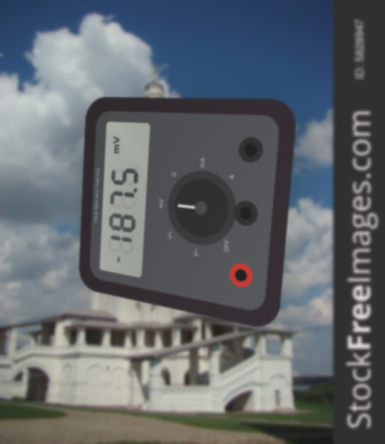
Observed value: -187.5,mV
